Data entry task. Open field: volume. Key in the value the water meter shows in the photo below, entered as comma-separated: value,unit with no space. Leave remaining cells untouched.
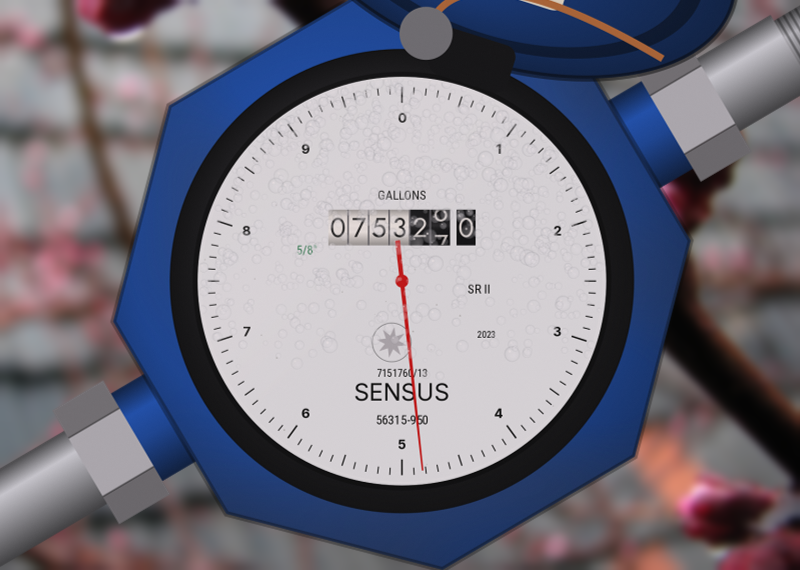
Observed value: 753264.8,gal
